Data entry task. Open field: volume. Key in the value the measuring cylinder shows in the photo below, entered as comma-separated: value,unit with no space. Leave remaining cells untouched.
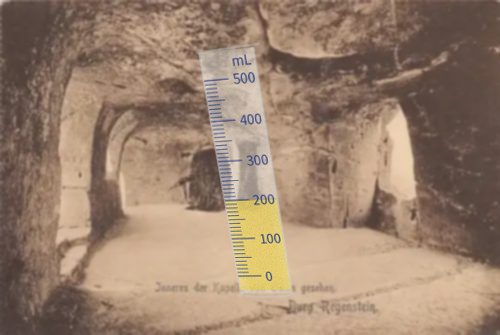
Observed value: 200,mL
